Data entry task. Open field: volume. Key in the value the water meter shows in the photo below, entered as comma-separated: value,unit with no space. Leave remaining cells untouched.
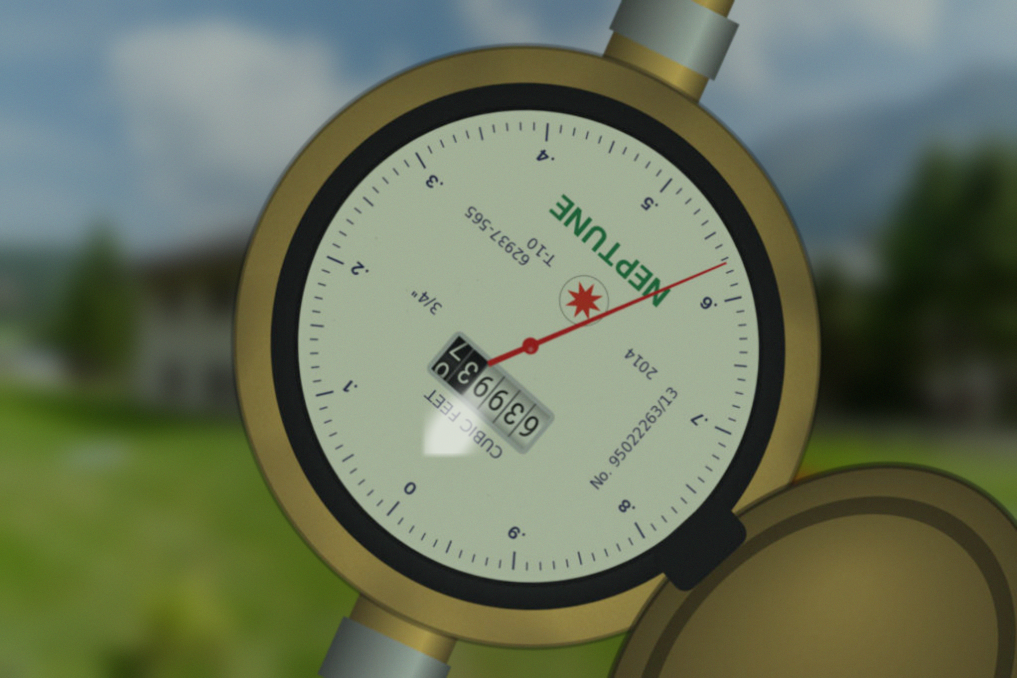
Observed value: 639936.57,ft³
